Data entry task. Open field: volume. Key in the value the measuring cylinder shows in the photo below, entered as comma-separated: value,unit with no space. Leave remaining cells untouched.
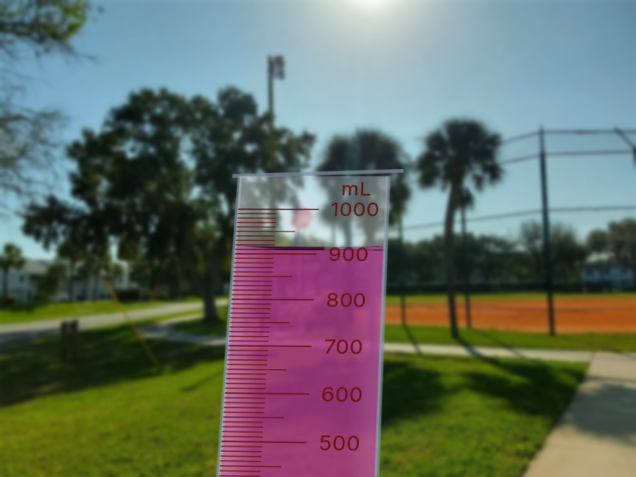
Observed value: 910,mL
